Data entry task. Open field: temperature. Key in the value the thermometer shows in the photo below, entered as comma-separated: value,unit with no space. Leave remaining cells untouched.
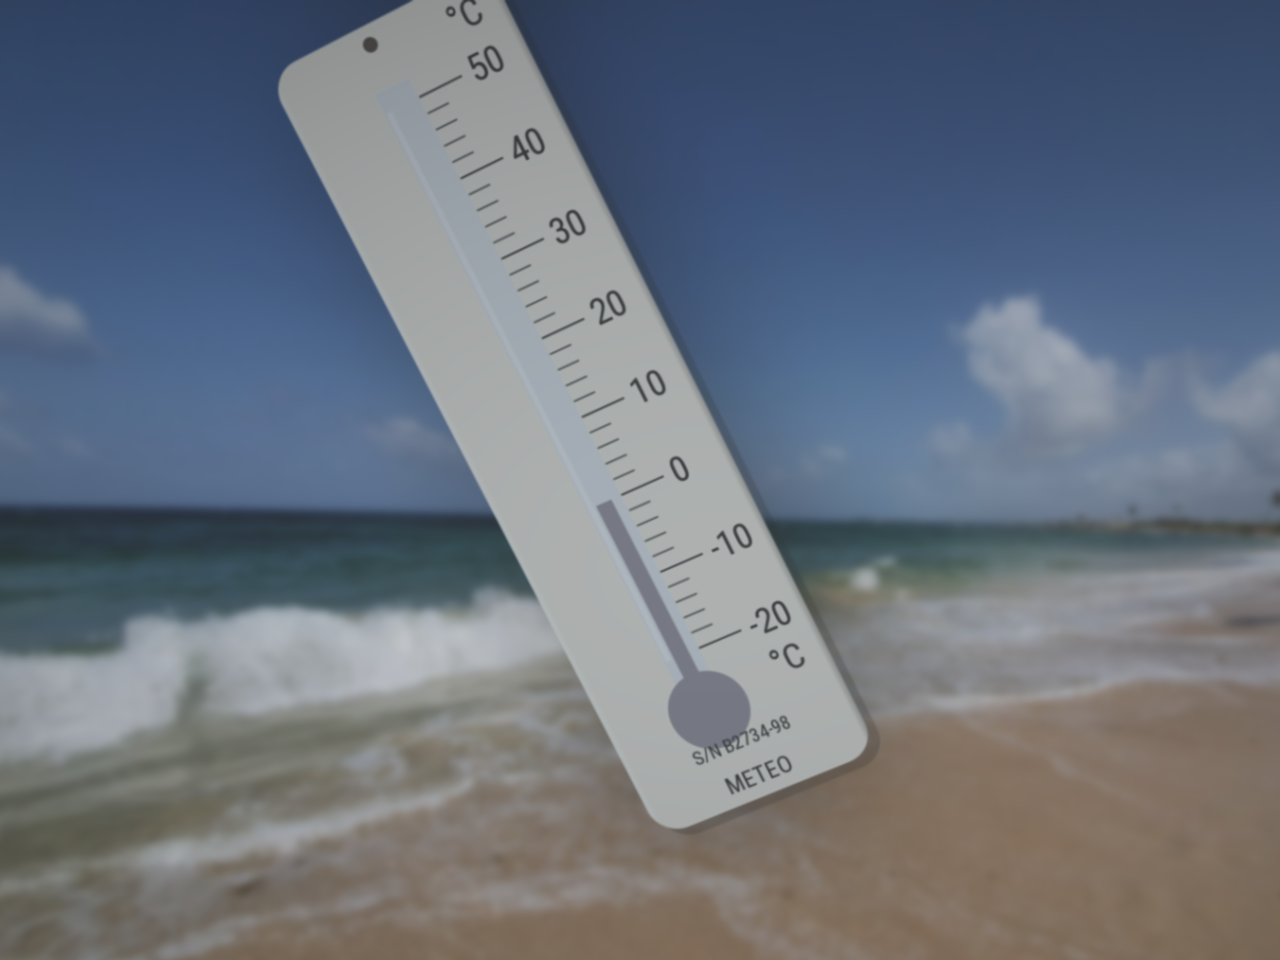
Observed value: 0,°C
